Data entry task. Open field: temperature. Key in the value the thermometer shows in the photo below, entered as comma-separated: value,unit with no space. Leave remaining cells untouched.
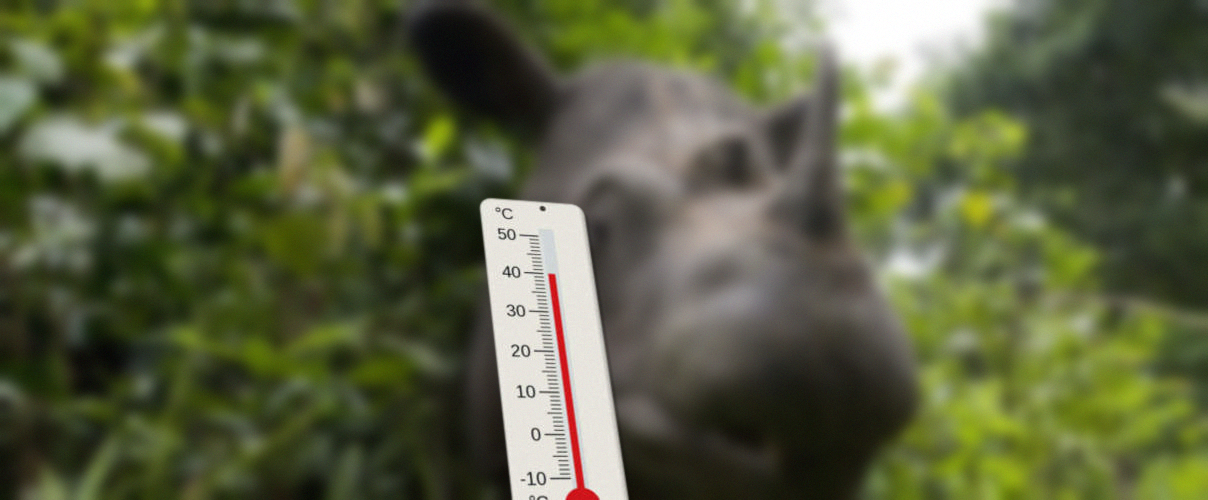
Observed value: 40,°C
